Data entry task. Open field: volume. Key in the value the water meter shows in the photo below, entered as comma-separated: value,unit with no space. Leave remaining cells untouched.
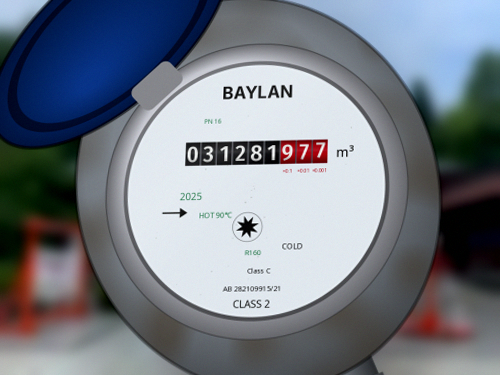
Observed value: 31281.977,m³
